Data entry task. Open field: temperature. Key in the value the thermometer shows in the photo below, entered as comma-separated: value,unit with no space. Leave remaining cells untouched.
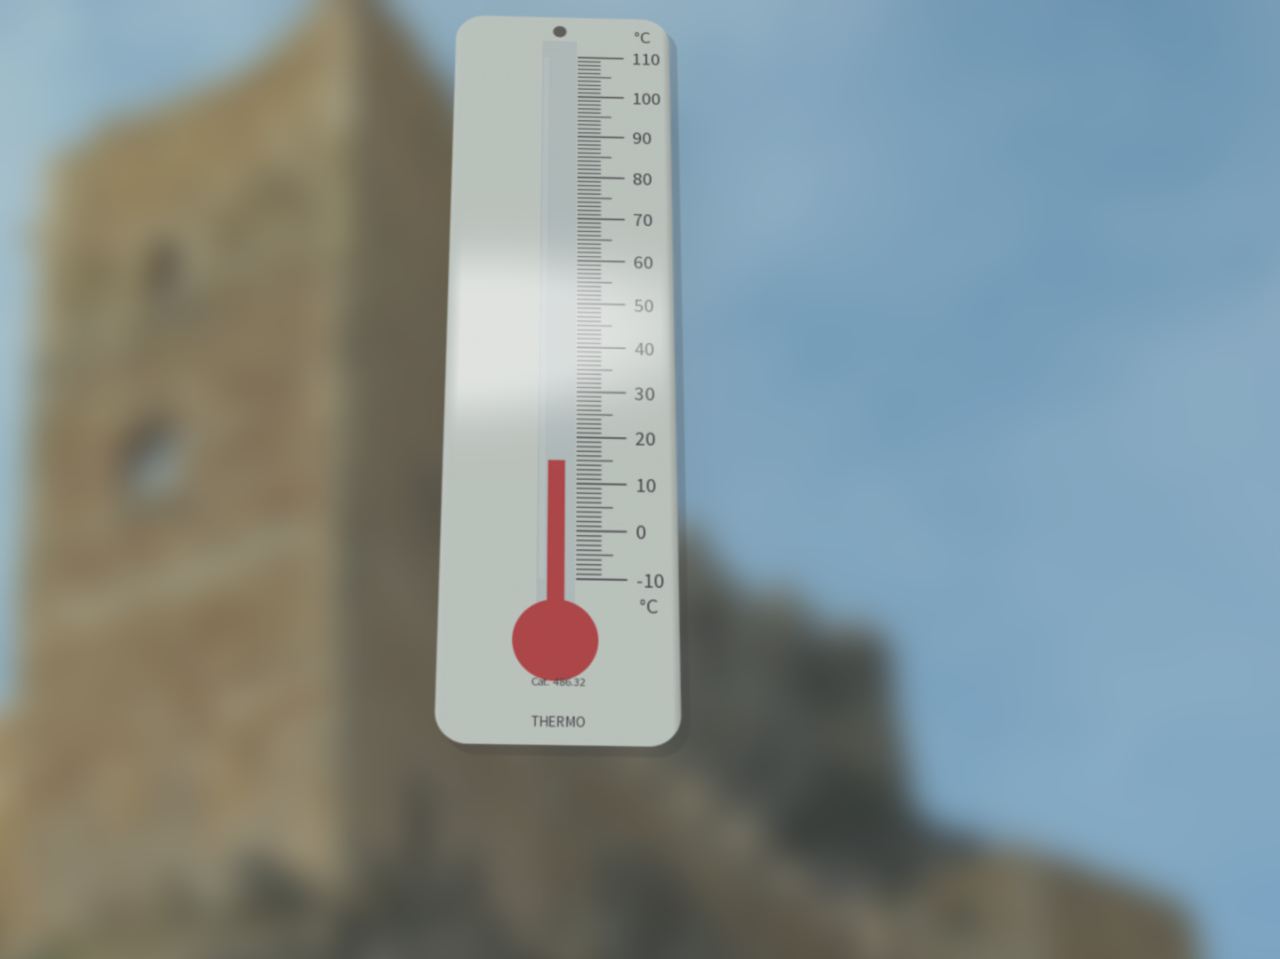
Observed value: 15,°C
